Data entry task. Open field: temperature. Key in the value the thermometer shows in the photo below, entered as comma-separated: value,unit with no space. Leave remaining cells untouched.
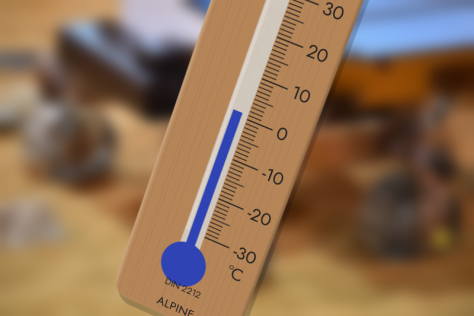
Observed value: 1,°C
